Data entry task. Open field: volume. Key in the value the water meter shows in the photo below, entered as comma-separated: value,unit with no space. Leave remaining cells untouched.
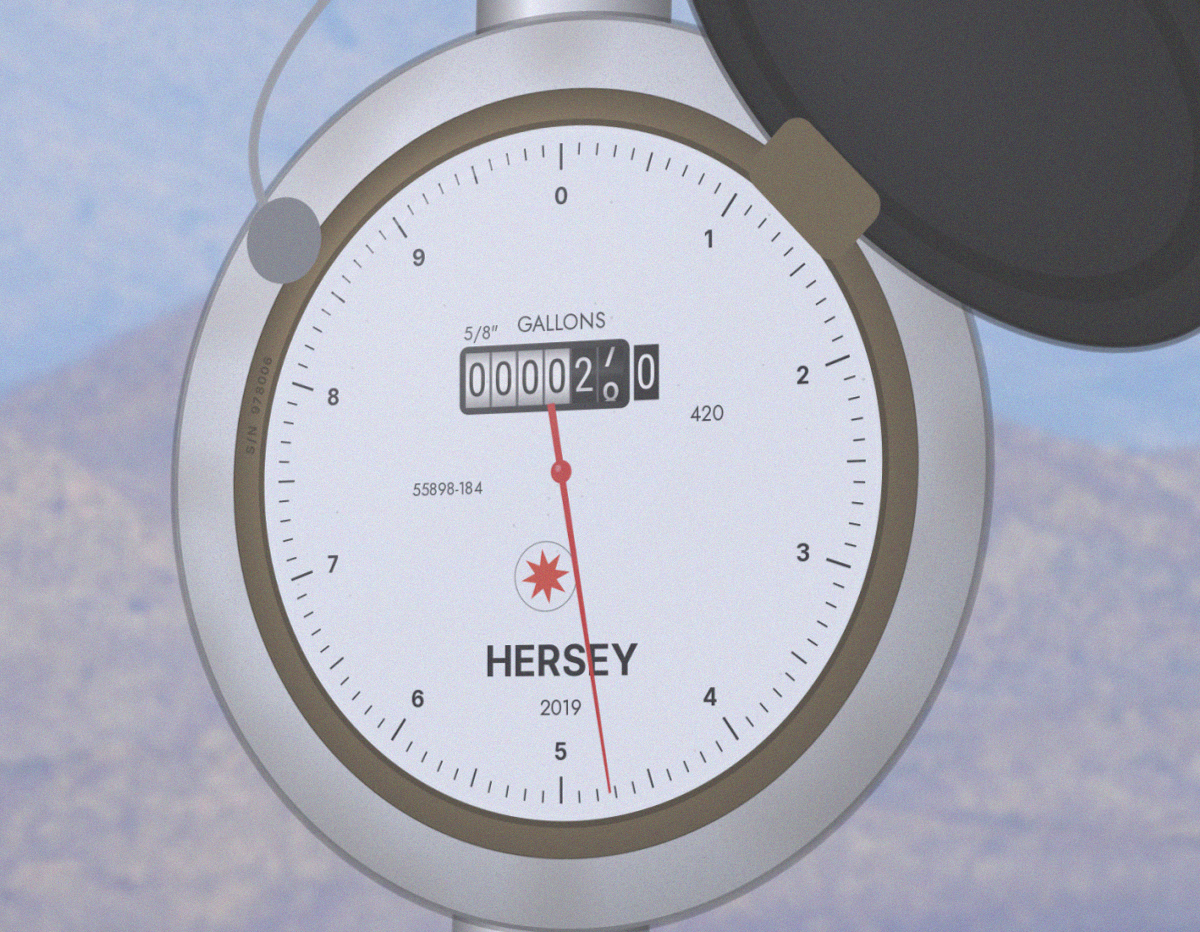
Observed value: 274.7,gal
